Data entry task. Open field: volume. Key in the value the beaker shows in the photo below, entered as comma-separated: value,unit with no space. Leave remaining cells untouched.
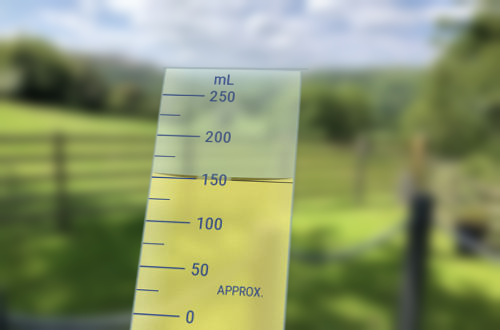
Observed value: 150,mL
